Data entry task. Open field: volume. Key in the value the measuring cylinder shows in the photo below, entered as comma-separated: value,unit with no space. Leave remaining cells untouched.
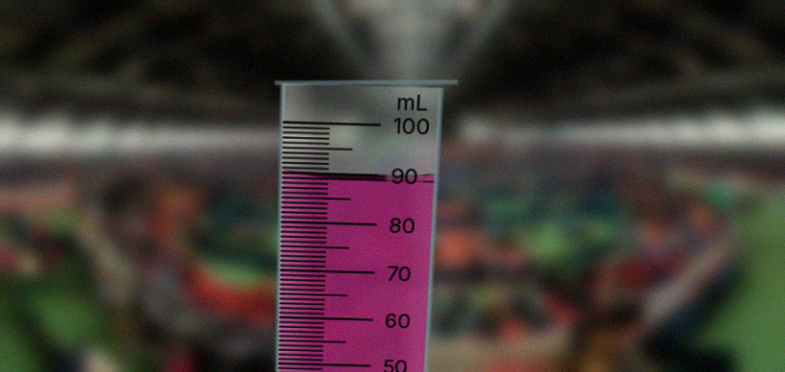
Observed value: 89,mL
